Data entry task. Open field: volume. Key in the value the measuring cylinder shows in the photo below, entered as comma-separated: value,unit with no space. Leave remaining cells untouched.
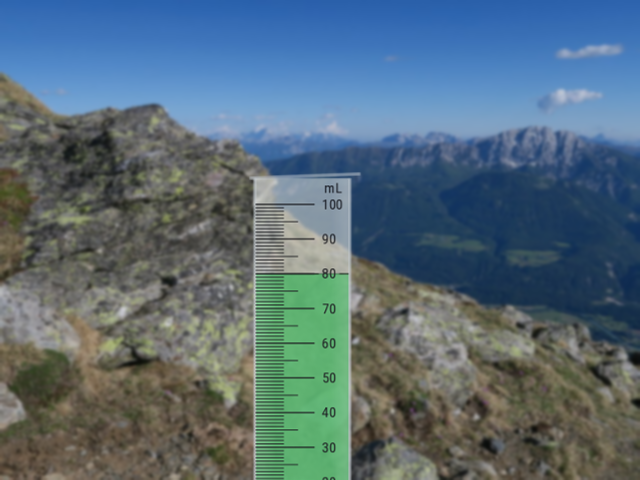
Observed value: 80,mL
